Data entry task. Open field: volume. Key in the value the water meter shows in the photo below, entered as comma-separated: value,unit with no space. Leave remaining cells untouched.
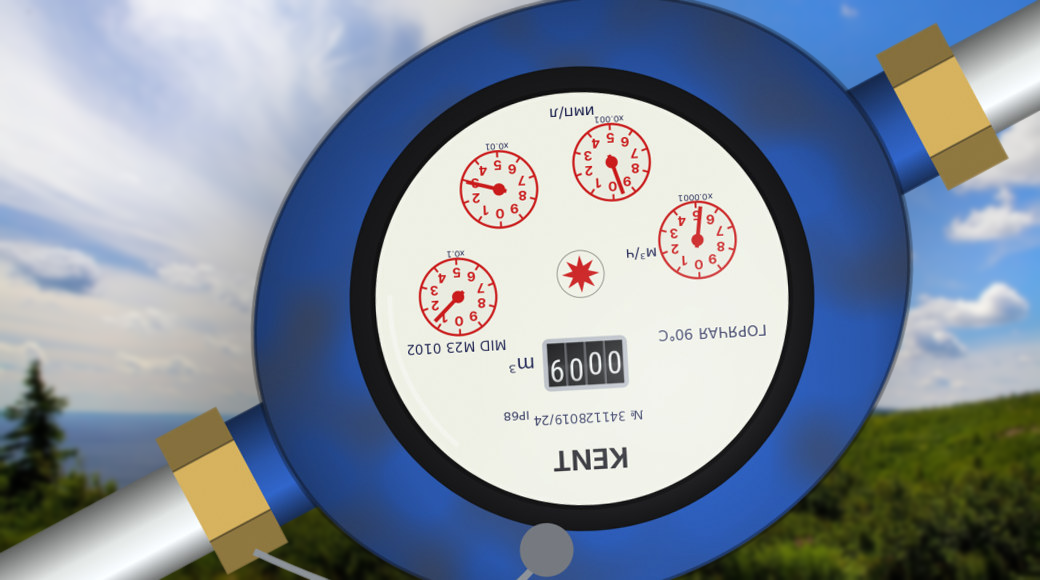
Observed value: 9.1295,m³
